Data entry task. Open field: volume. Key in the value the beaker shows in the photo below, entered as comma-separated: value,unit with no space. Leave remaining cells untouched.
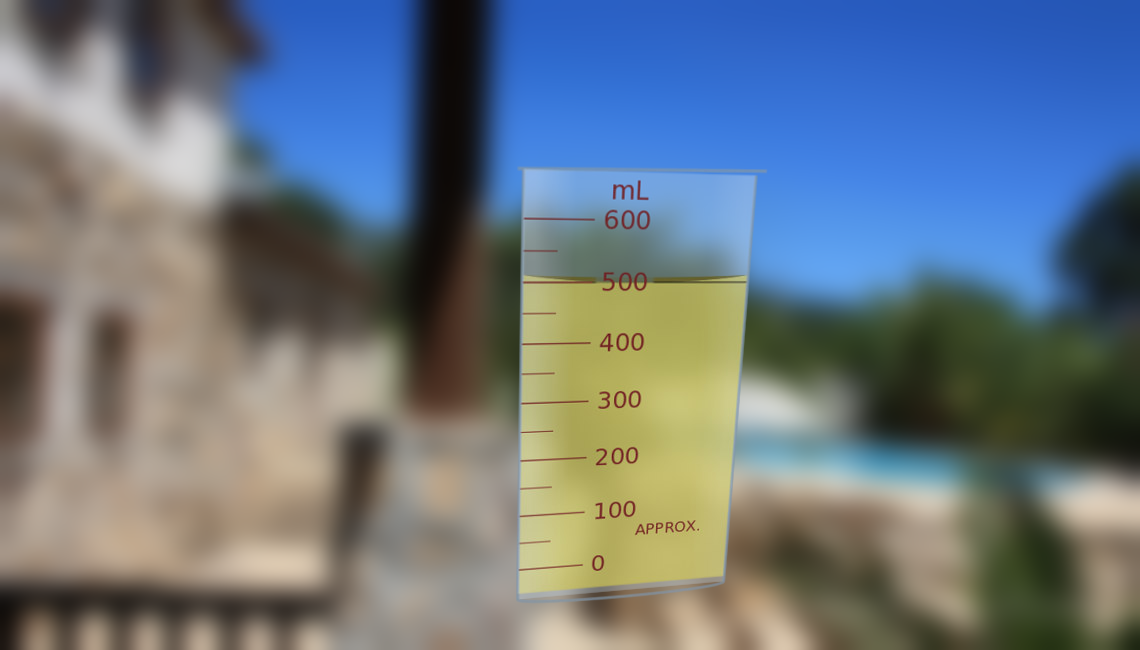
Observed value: 500,mL
